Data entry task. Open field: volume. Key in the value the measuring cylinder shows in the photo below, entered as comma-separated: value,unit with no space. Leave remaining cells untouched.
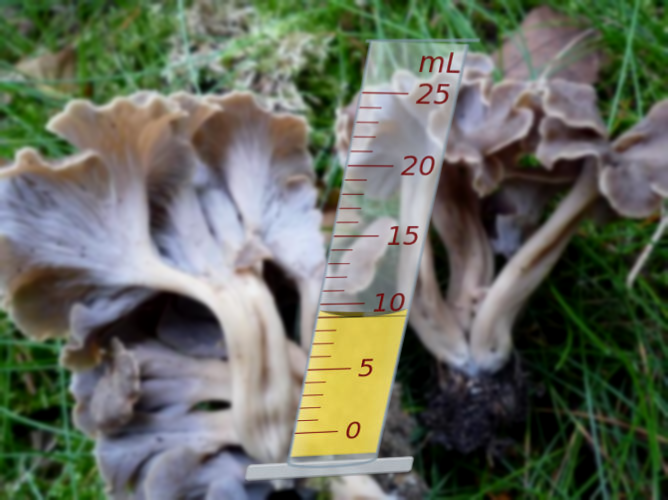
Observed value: 9,mL
